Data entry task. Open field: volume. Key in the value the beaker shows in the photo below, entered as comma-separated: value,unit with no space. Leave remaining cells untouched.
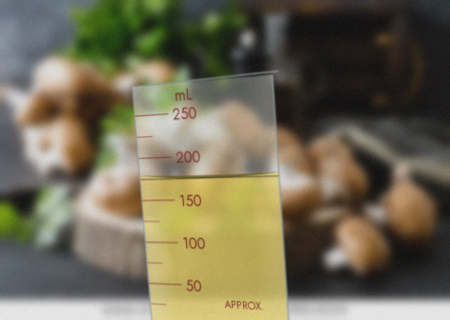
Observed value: 175,mL
